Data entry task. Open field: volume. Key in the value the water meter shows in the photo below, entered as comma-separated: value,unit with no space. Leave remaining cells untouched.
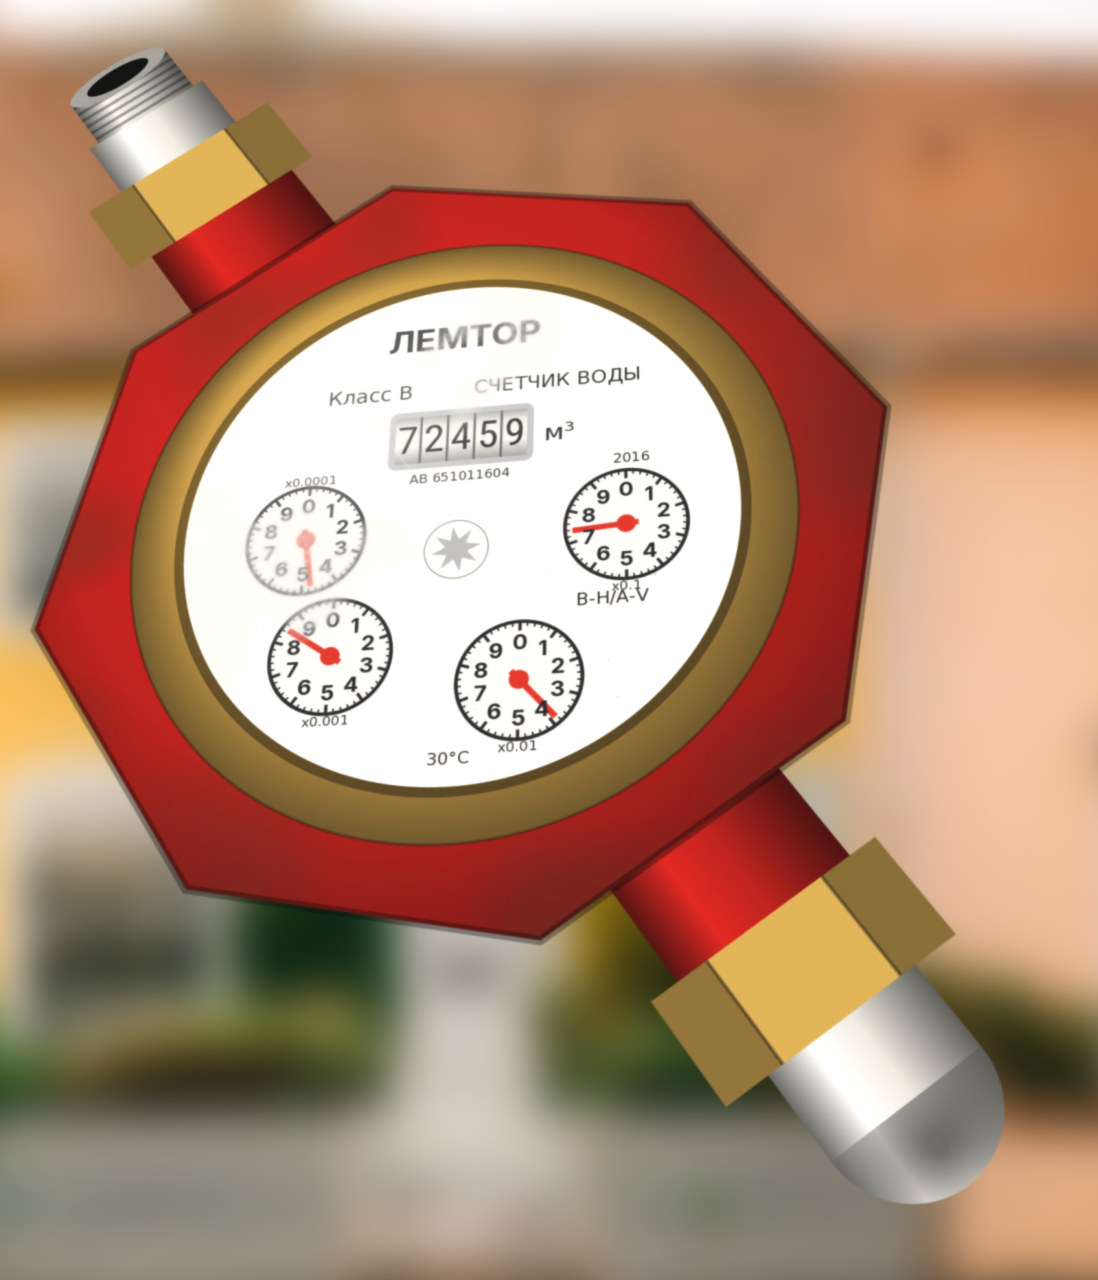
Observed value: 72459.7384,m³
